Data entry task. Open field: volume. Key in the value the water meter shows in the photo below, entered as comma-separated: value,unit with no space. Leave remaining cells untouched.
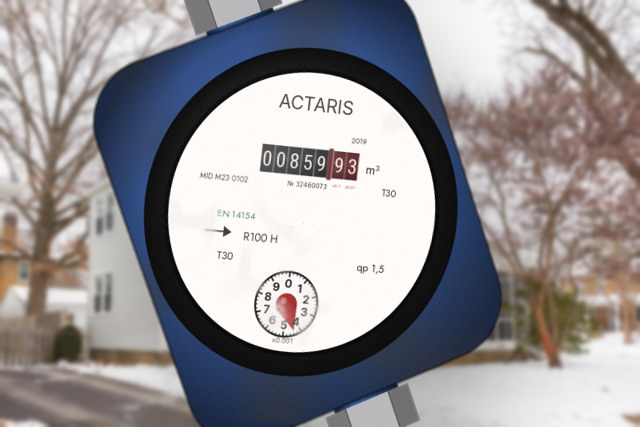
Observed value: 859.934,m³
